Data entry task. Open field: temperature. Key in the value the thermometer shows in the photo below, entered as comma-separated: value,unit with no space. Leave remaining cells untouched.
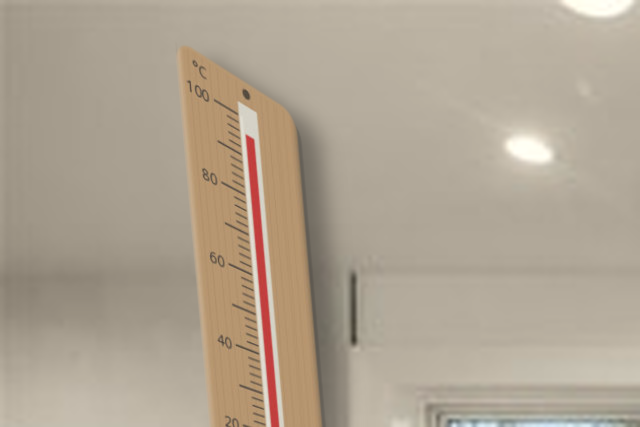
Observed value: 96,°C
